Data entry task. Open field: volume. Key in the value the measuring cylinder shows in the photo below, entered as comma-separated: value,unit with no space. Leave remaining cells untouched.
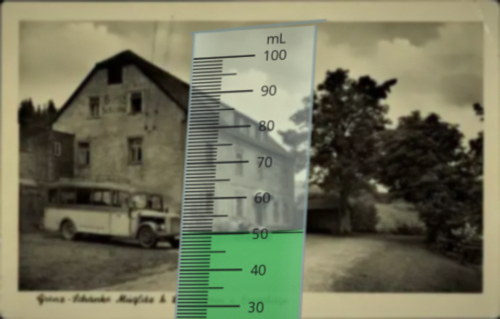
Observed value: 50,mL
